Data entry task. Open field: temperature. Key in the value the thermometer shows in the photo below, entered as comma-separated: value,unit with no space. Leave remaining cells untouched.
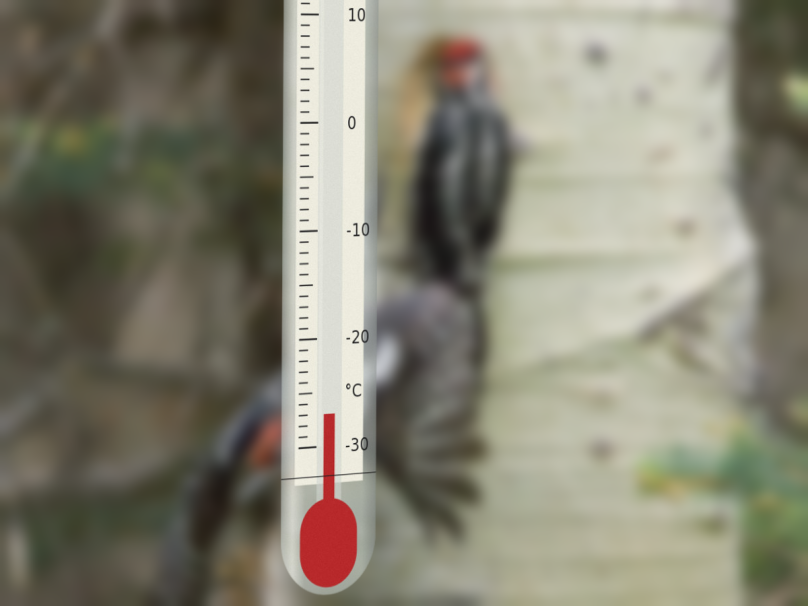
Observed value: -27,°C
